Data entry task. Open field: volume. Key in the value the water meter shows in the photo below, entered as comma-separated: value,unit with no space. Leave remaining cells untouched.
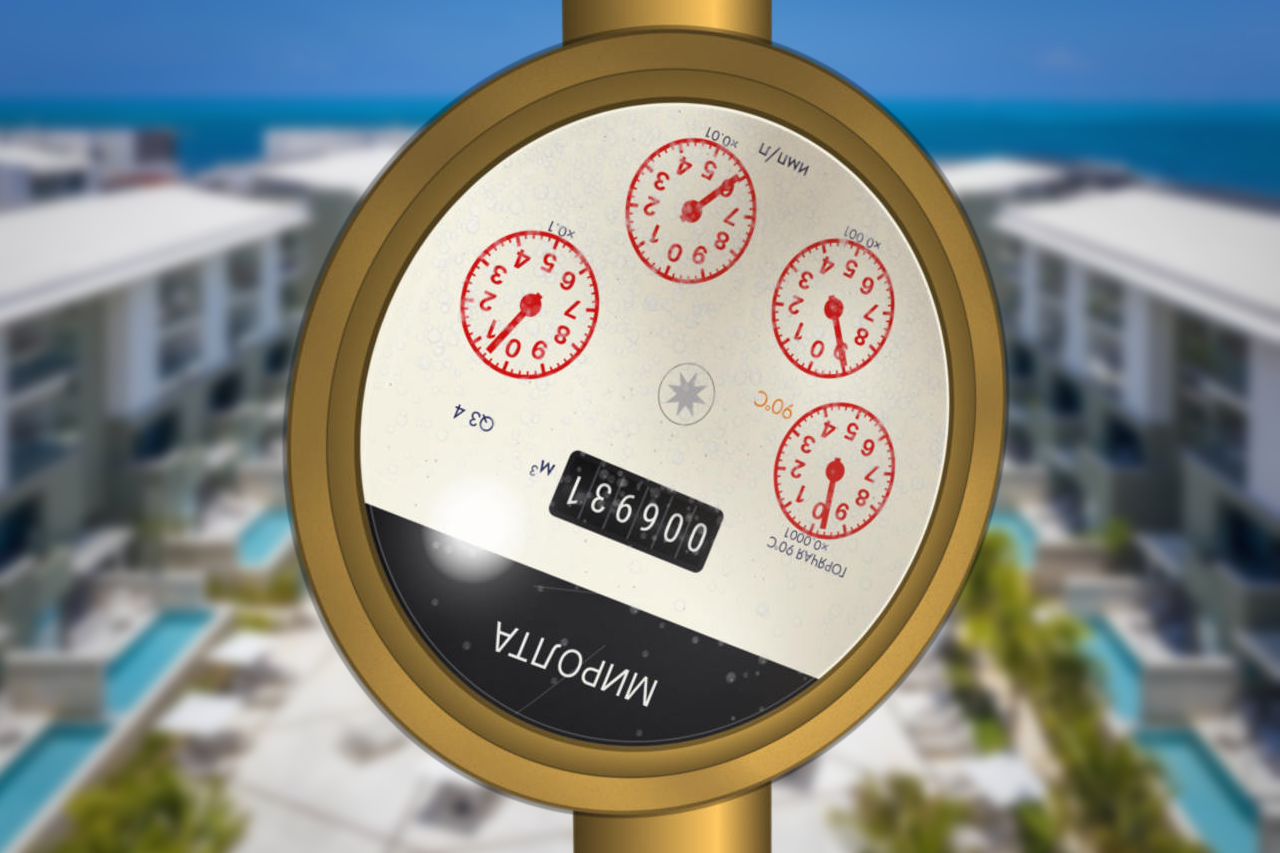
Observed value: 6931.0589,m³
